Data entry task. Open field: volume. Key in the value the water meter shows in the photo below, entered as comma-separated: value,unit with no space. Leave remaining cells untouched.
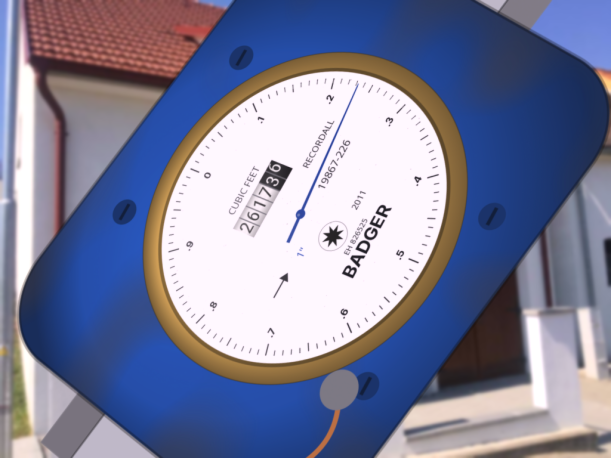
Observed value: 261736.23,ft³
